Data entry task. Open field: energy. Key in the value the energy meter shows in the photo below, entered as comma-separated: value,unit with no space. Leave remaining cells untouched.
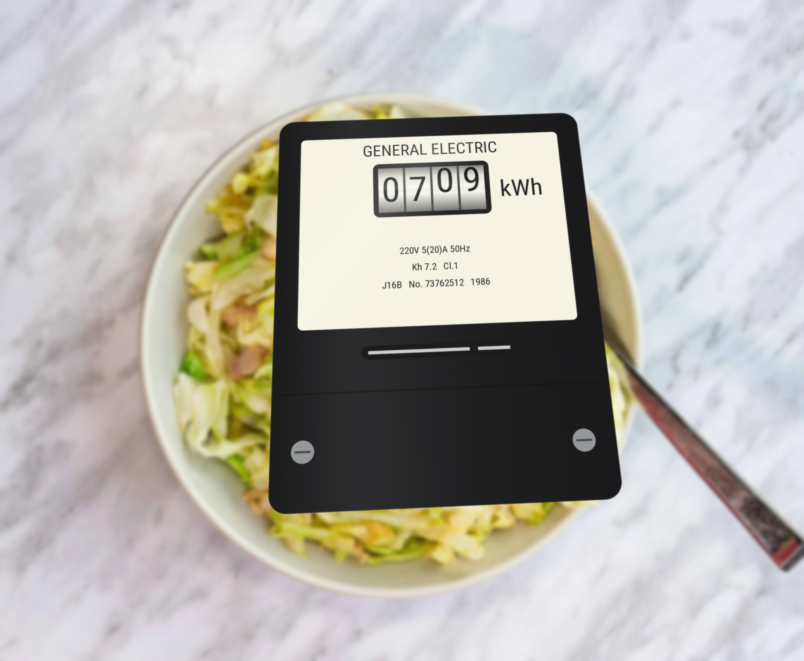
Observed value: 709,kWh
